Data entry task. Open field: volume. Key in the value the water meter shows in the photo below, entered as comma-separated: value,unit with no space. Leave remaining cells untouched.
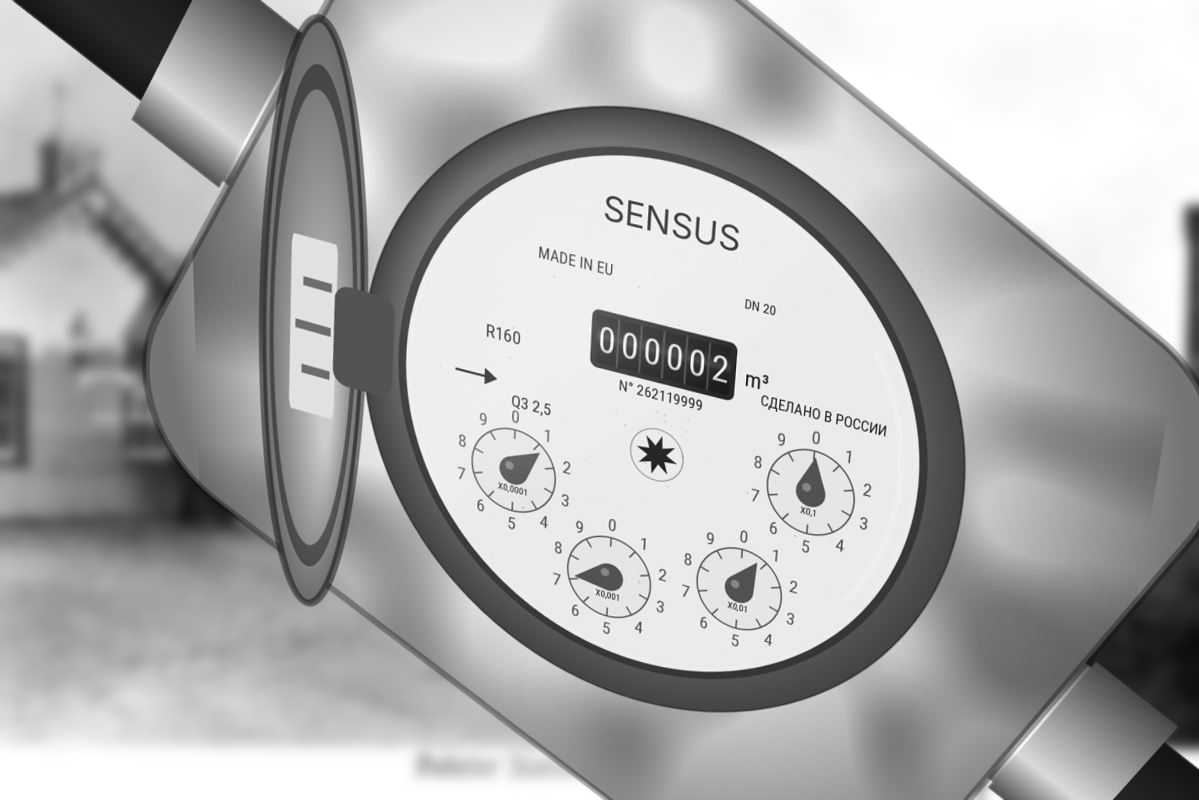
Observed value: 2.0071,m³
